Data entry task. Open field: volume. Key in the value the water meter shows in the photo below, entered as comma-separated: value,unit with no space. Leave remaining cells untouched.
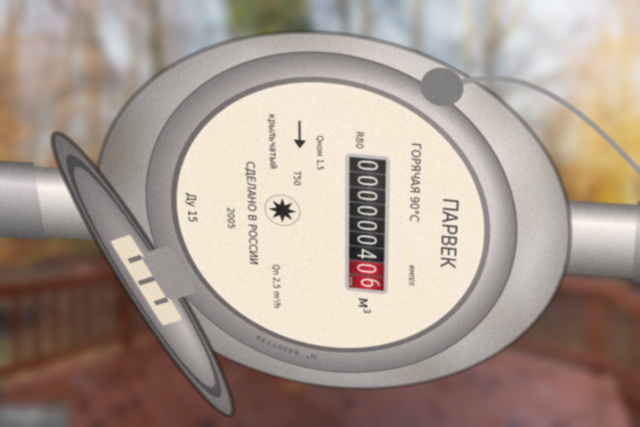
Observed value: 4.06,m³
